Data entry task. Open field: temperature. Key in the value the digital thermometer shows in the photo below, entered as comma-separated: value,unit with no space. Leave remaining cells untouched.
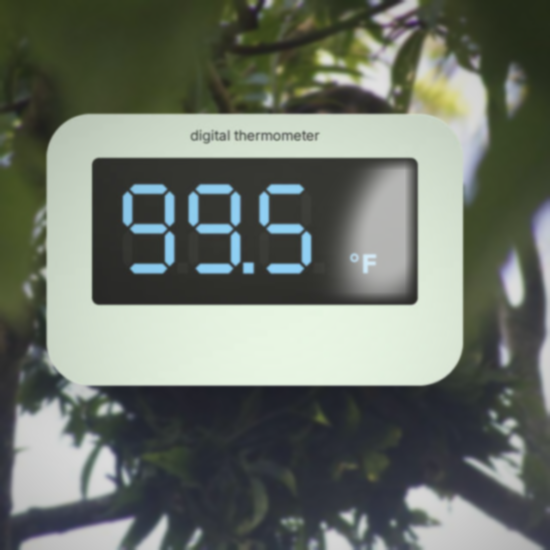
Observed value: 99.5,°F
